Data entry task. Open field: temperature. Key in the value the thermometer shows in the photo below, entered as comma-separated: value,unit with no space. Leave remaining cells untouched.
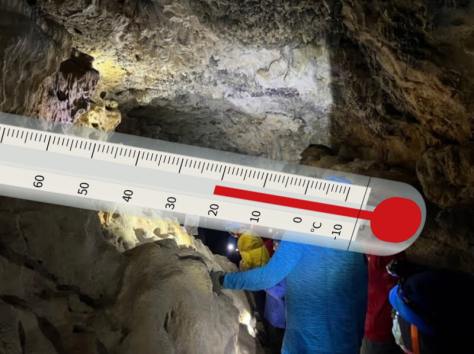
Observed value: 21,°C
